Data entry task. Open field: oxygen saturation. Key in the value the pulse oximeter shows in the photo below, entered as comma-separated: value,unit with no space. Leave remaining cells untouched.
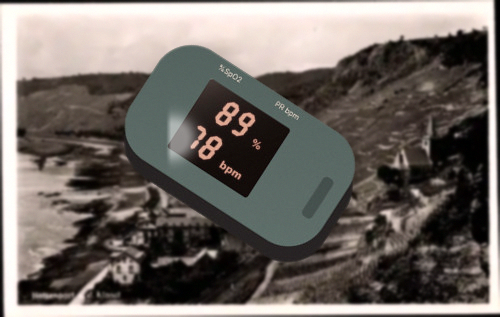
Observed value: 89,%
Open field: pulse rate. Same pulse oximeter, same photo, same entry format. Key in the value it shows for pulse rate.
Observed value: 78,bpm
